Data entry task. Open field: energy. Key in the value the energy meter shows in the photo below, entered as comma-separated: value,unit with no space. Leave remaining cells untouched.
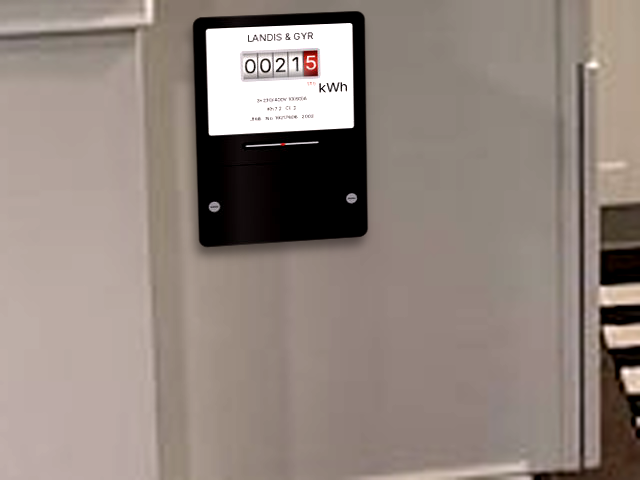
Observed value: 21.5,kWh
